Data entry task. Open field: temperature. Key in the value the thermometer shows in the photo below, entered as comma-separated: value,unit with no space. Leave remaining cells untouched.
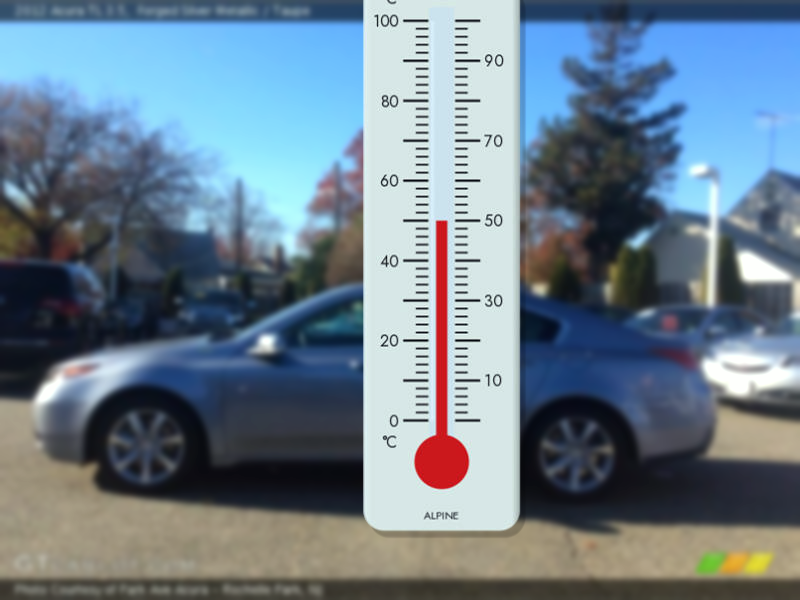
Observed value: 50,°C
